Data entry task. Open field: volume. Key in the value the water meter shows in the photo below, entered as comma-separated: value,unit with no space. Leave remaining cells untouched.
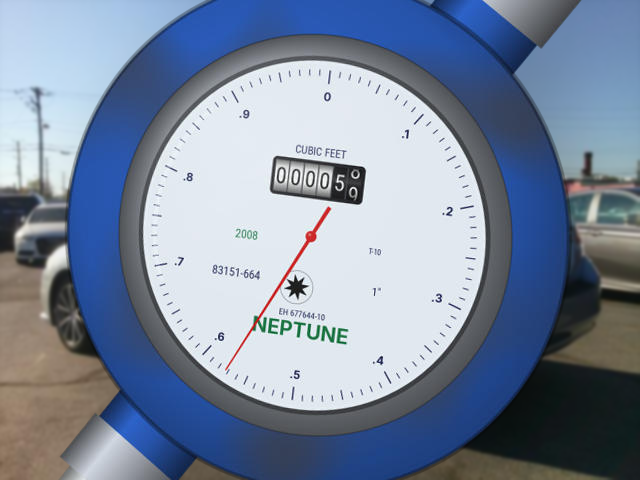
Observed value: 58.57,ft³
